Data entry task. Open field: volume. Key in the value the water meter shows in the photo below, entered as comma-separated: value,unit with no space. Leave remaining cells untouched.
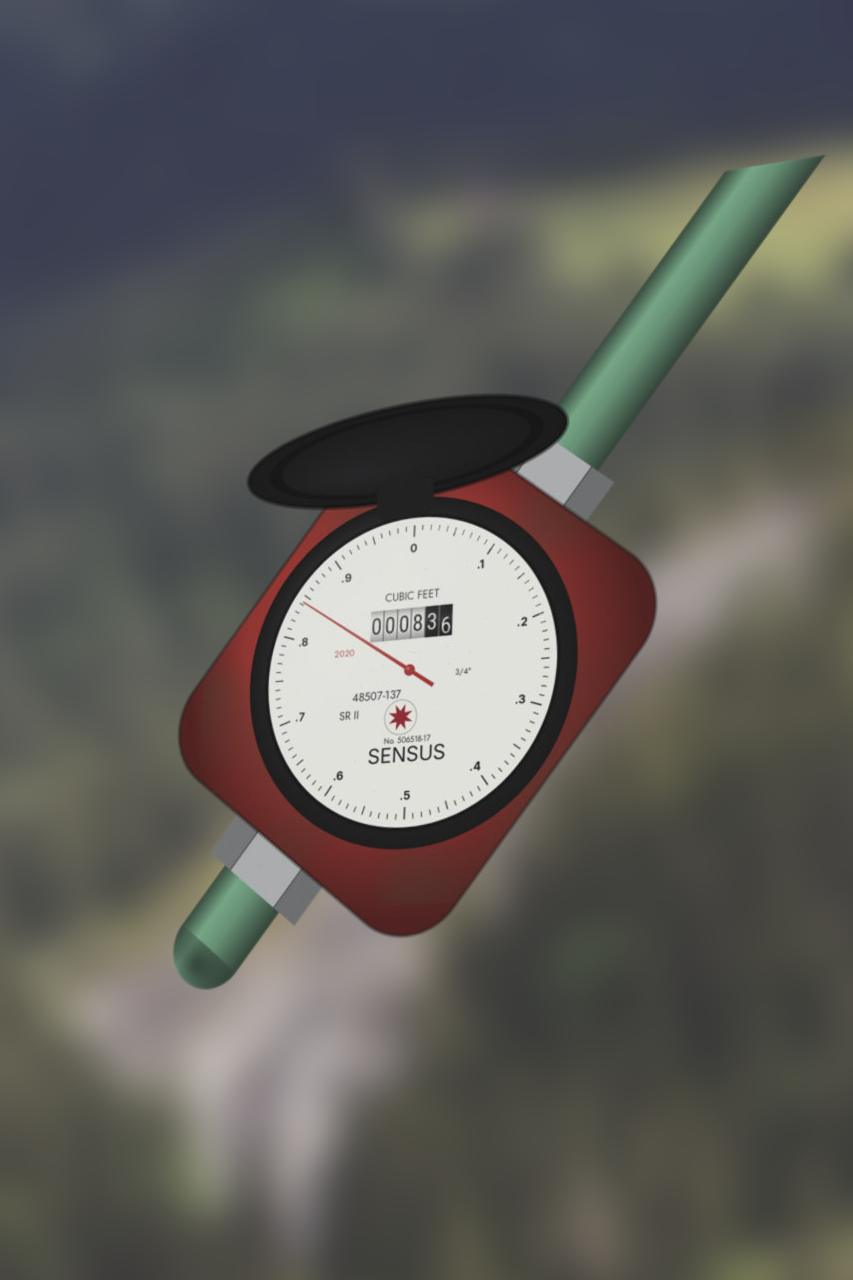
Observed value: 835.84,ft³
